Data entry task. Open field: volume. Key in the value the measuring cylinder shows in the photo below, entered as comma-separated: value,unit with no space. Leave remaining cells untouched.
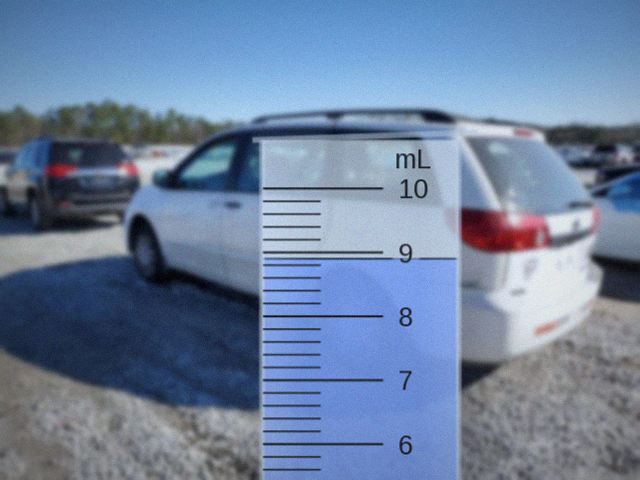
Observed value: 8.9,mL
